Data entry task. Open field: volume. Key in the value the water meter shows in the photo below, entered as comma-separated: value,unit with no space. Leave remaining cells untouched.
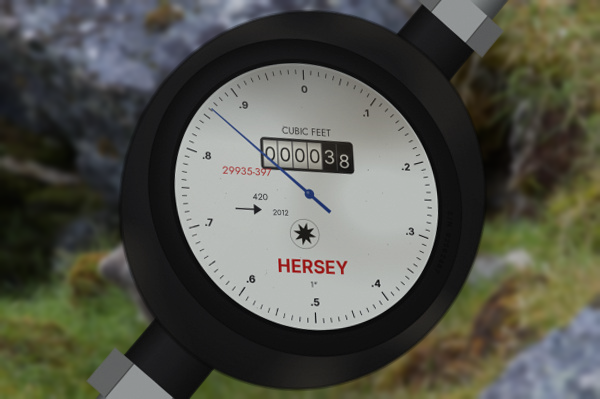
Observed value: 37.86,ft³
